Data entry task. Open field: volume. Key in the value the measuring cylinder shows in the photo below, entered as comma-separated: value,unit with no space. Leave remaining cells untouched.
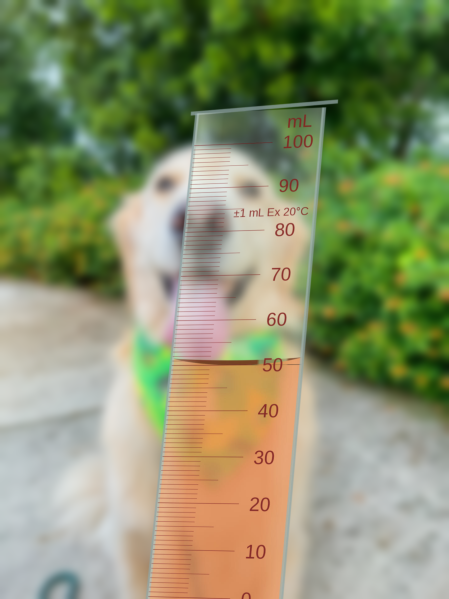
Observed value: 50,mL
